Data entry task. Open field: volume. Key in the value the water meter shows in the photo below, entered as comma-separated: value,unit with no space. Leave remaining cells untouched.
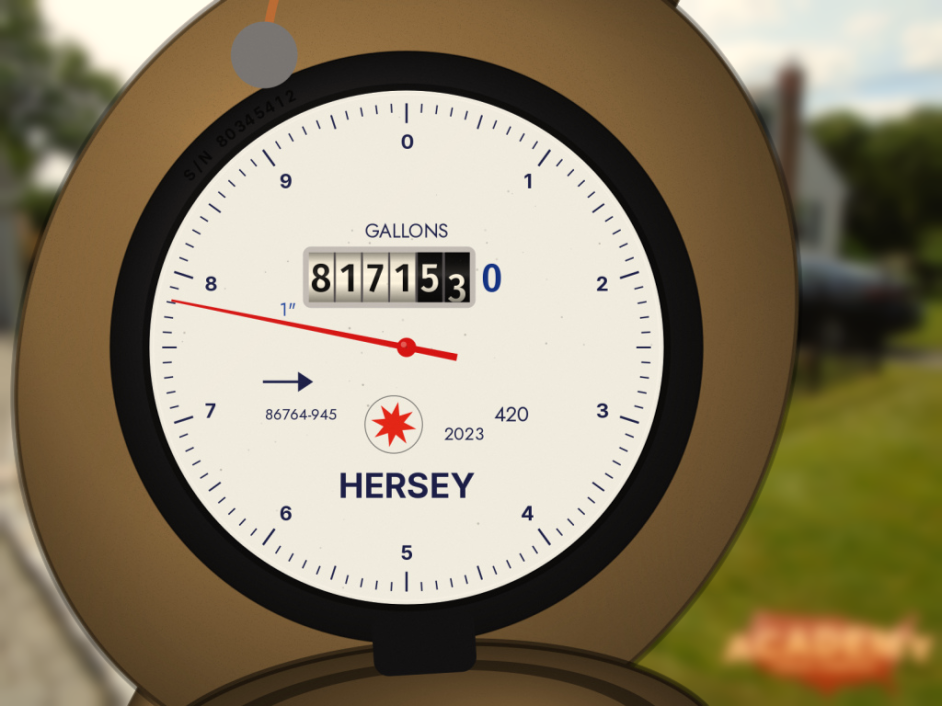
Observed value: 8171527.8,gal
